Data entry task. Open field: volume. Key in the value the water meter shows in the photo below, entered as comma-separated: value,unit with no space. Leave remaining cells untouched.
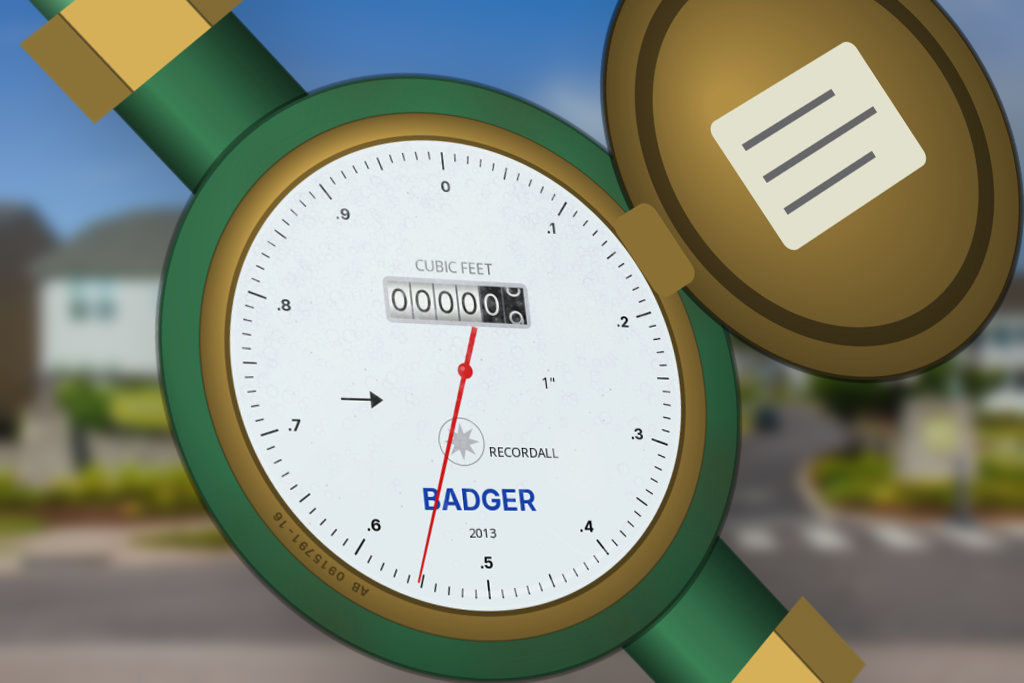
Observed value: 8.55,ft³
